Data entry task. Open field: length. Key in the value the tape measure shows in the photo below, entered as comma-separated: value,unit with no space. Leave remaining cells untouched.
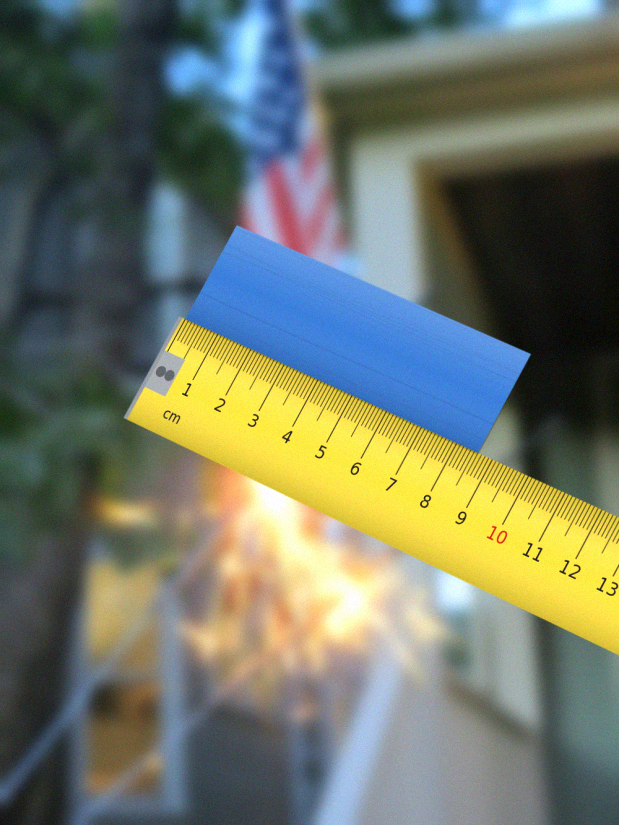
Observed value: 8.6,cm
